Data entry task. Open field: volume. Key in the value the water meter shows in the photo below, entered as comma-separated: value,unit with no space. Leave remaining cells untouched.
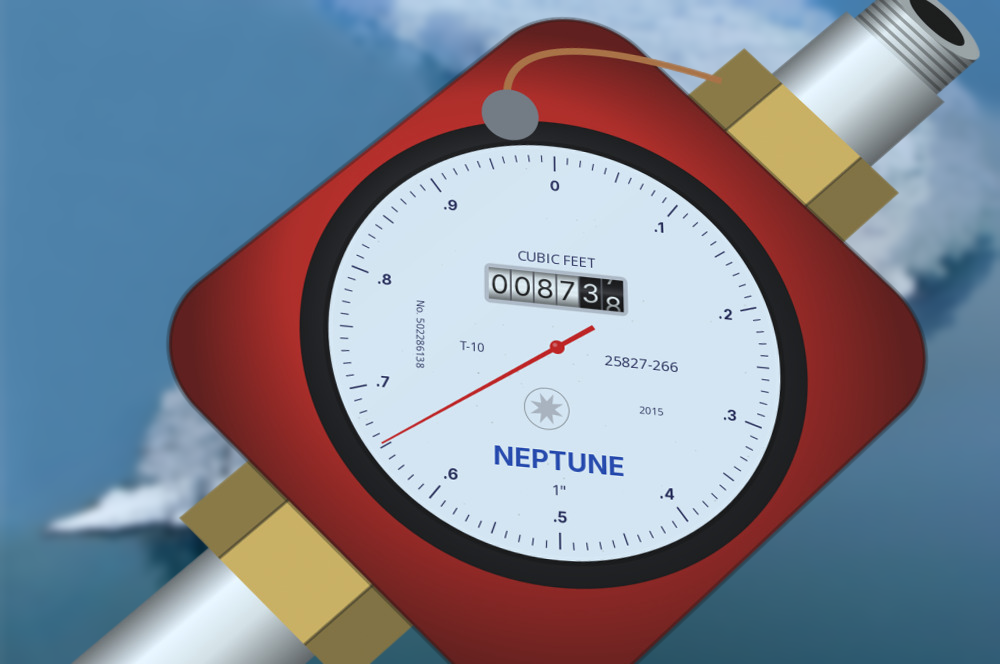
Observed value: 8737.65,ft³
